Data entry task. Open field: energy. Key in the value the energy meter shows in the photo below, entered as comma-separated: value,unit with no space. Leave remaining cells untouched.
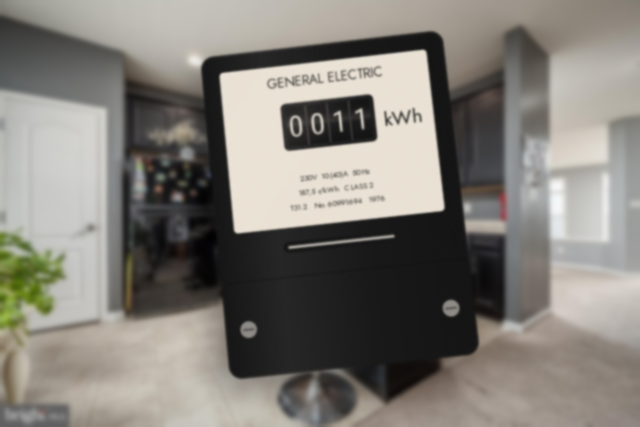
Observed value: 11,kWh
